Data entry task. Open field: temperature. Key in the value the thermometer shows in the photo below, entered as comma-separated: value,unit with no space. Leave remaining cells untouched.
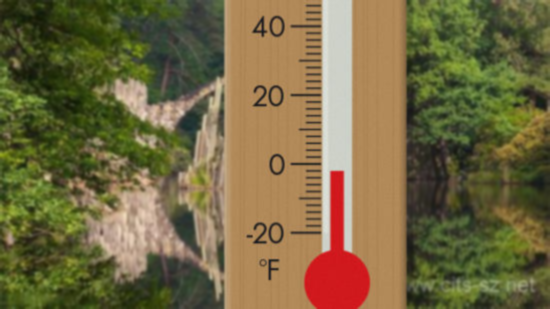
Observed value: -2,°F
